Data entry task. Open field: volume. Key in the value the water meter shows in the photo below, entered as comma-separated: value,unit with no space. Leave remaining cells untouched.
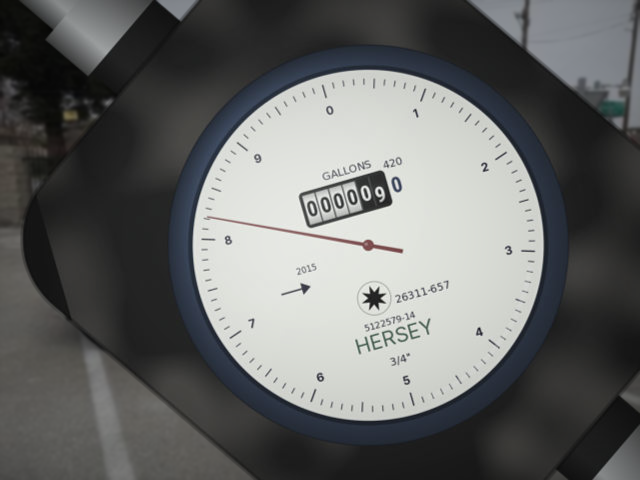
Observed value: 88.2,gal
